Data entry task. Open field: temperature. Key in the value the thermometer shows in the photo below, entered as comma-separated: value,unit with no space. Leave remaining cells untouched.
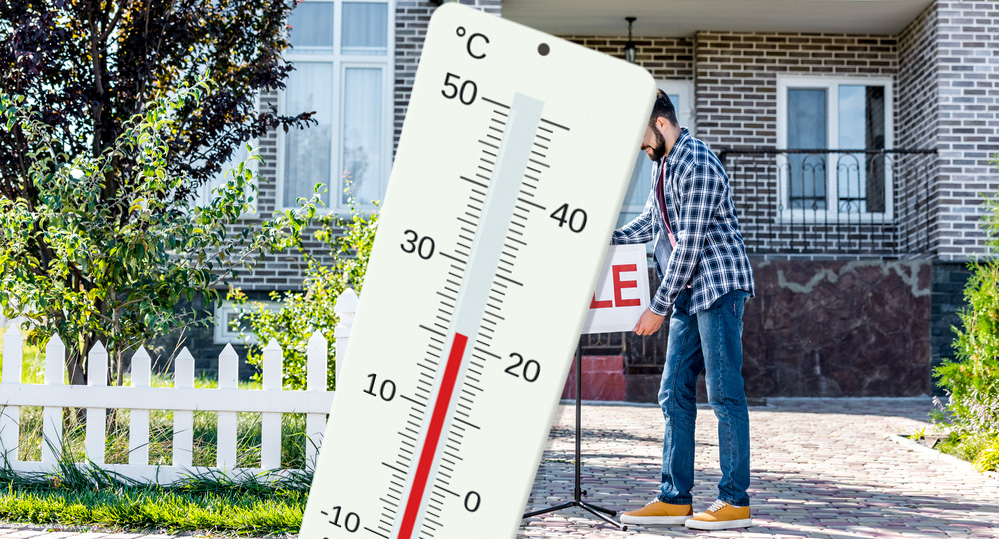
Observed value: 21,°C
